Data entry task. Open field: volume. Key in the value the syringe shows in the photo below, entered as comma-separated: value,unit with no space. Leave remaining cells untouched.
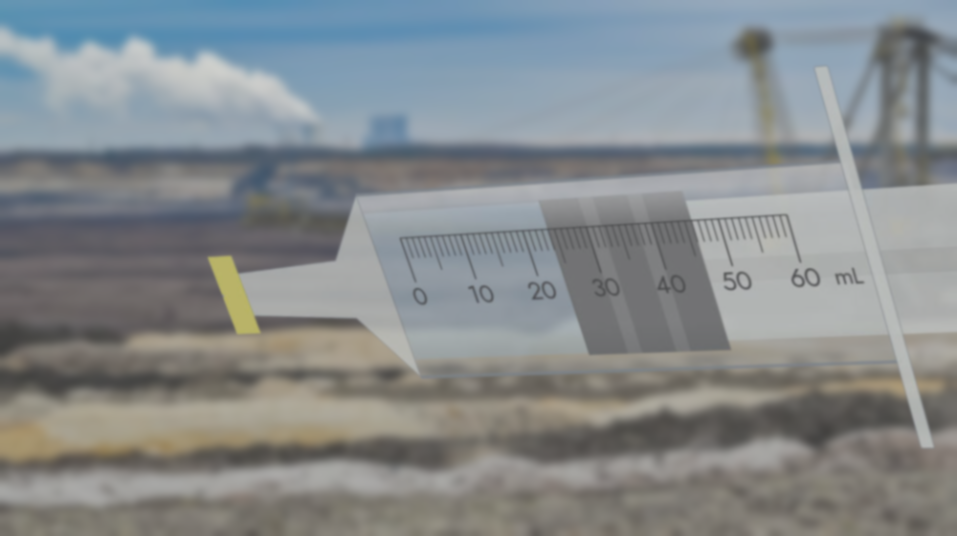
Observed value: 24,mL
